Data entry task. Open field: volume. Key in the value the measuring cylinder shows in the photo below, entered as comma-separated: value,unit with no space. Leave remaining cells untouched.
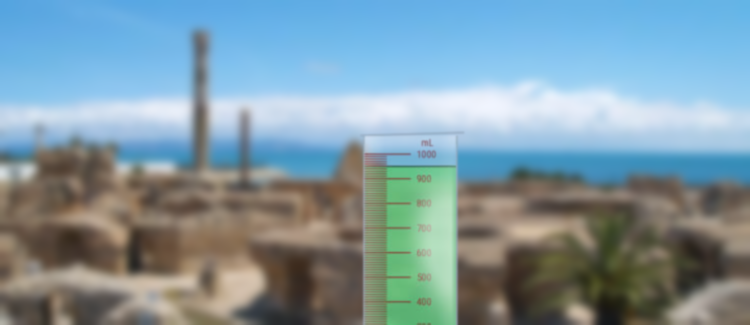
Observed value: 950,mL
